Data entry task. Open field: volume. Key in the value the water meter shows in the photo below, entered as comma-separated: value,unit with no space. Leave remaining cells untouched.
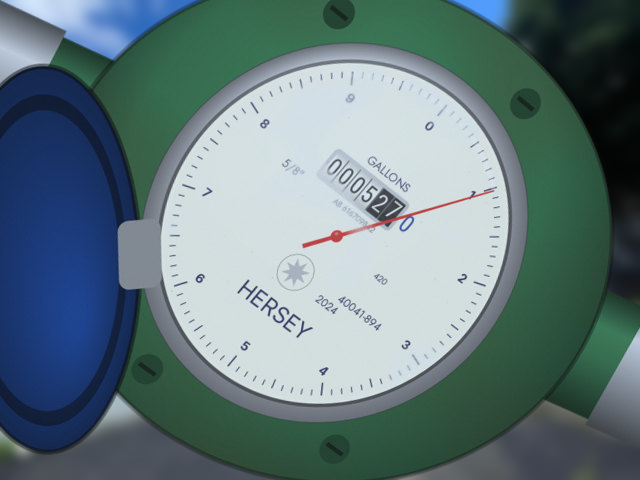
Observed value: 5271.0,gal
